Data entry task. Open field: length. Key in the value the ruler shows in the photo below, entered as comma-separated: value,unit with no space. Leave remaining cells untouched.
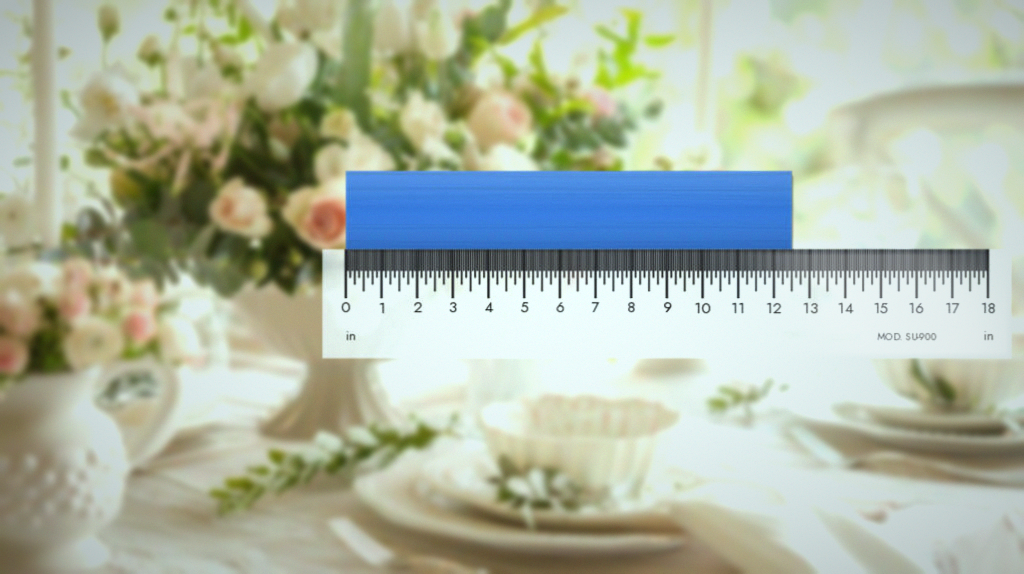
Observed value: 12.5,in
